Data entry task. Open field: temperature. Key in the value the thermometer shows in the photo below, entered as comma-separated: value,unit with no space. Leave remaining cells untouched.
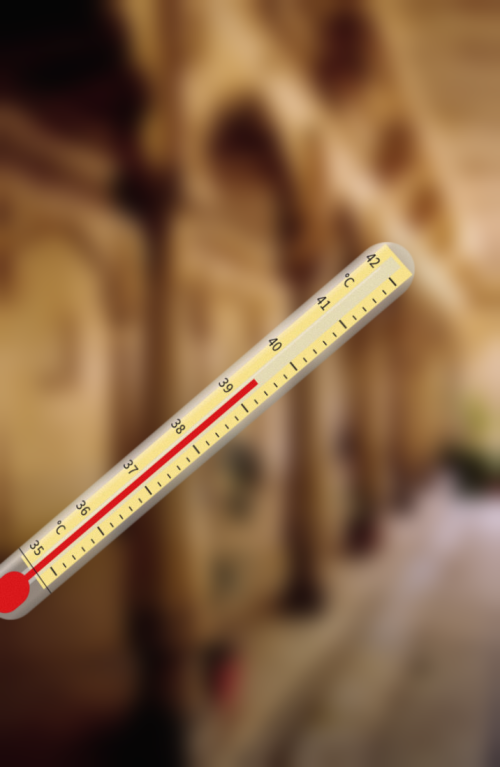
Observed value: 39.4,°C
